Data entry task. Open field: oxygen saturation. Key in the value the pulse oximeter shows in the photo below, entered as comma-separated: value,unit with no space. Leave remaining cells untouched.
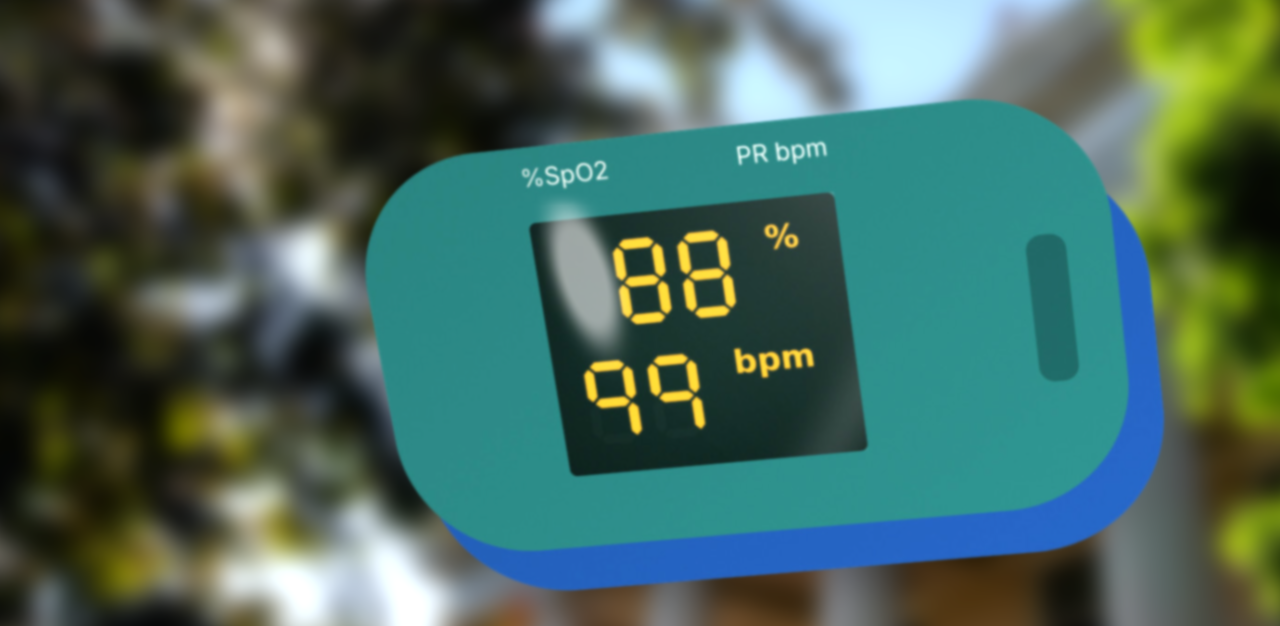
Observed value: 88,%
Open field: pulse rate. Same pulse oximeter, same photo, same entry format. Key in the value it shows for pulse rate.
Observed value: 99,bpm
